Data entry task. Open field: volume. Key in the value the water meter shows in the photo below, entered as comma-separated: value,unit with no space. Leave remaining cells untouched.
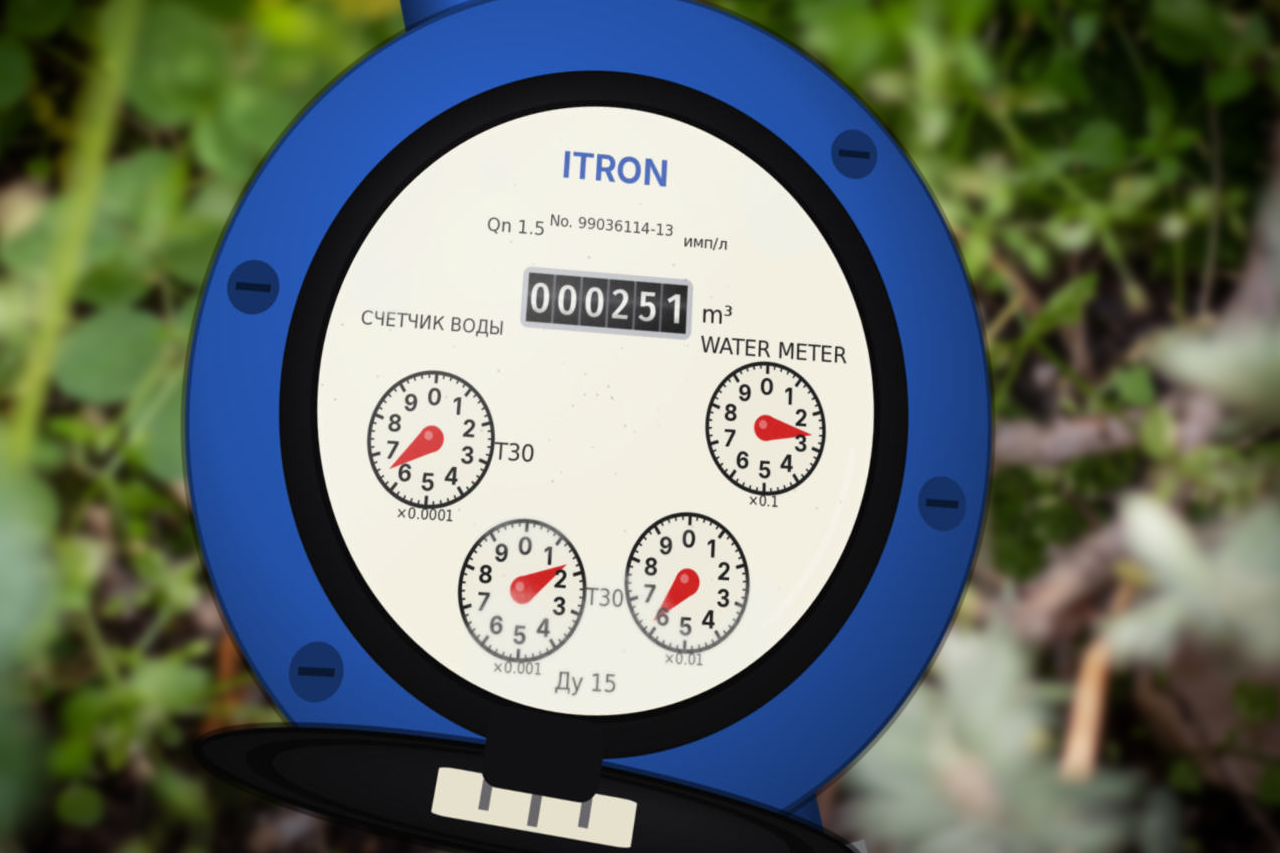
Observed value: 251.2616,m³
